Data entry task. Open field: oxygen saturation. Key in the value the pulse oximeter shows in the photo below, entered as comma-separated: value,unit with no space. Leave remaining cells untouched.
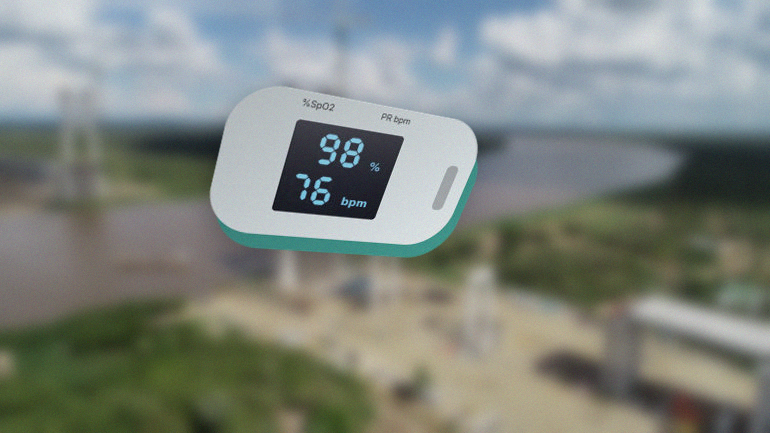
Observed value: 98,%
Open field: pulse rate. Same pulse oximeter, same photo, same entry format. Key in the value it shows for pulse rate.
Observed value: 76,bpm
